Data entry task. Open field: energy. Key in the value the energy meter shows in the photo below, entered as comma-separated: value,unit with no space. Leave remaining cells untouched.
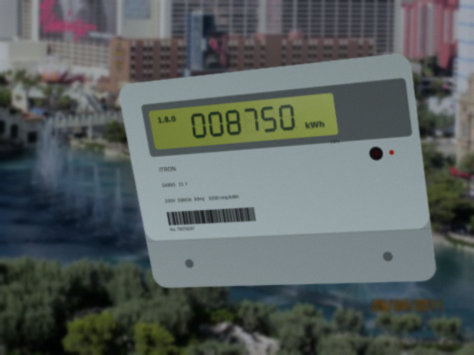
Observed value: 8750,kWh
